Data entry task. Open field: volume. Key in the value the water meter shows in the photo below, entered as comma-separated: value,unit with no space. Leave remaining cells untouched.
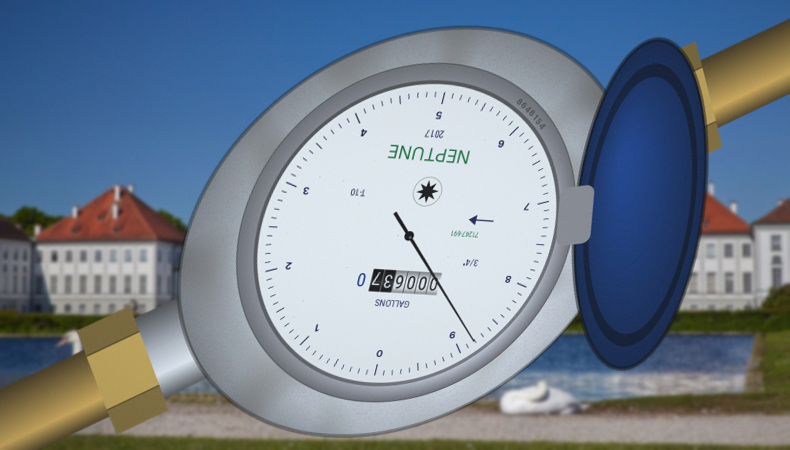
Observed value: 6368.8,gal
